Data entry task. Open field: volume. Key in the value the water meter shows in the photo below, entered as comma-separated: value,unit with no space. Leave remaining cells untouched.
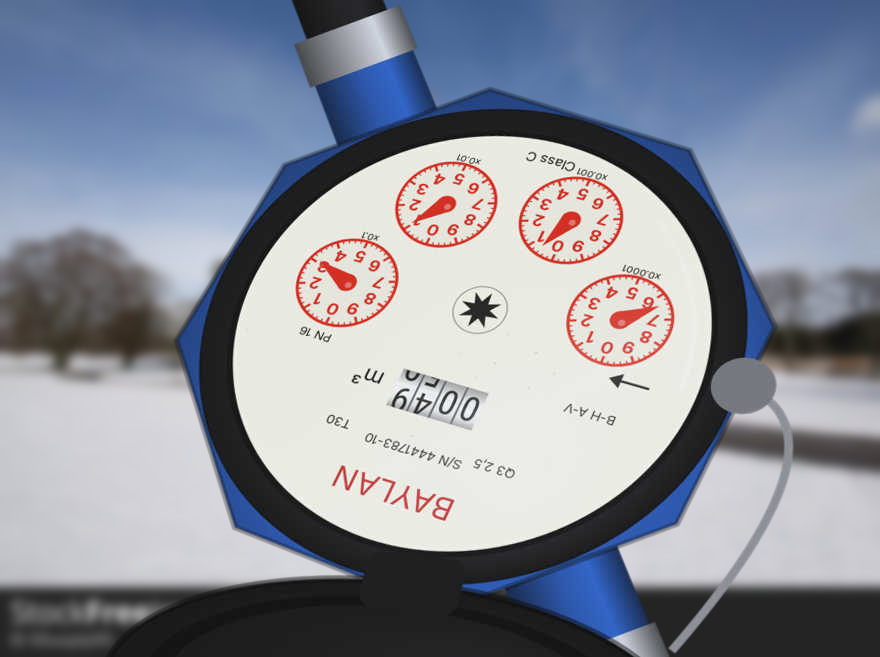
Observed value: 49.3106,m³
